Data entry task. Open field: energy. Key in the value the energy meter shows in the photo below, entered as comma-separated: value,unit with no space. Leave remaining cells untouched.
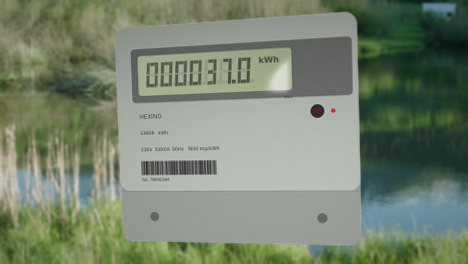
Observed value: 37.0,kWh
